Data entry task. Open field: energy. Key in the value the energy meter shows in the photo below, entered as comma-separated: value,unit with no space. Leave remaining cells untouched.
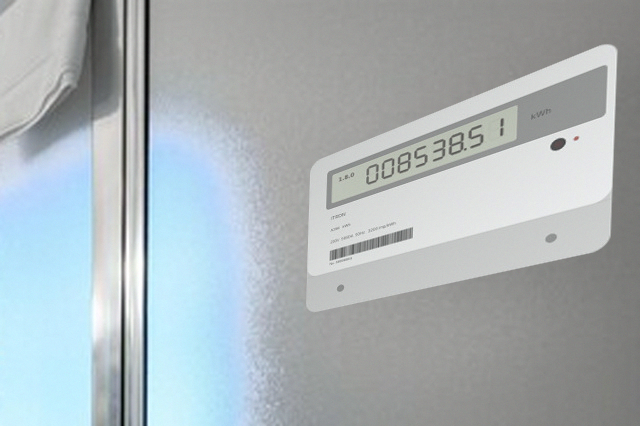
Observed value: 8538.51,kWh
